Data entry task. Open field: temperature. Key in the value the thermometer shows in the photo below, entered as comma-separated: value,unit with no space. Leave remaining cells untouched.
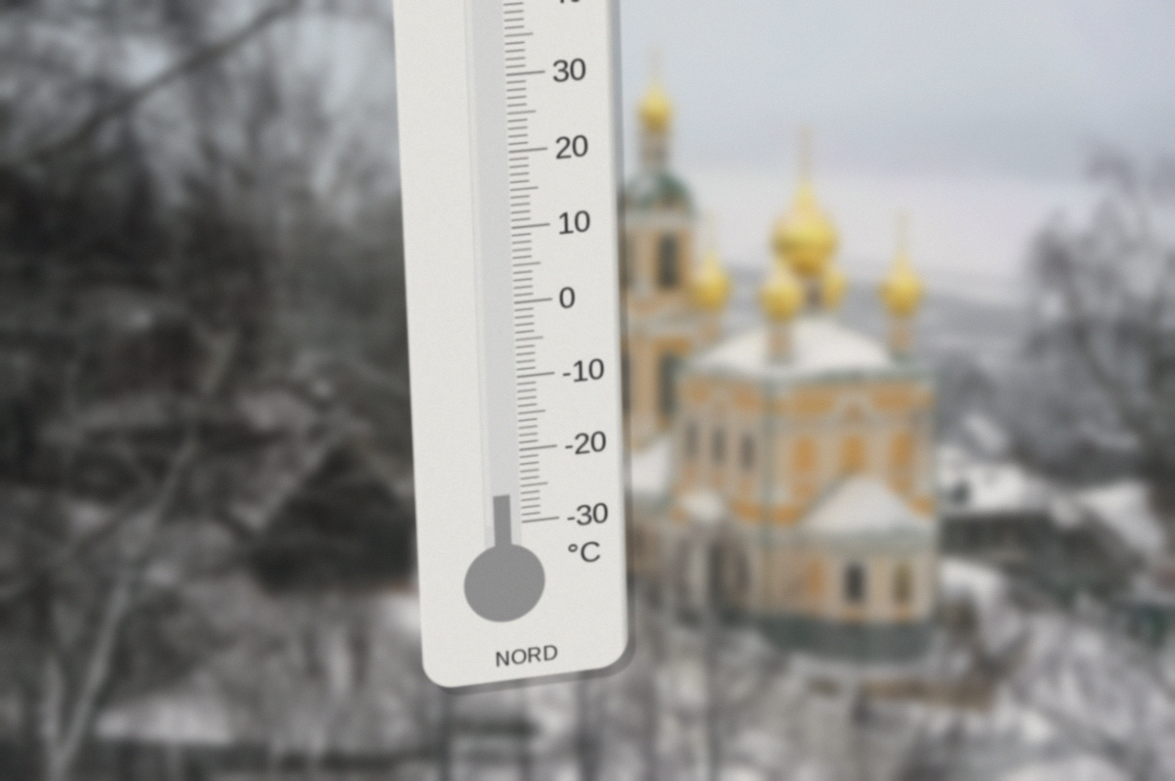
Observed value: -26,°C
